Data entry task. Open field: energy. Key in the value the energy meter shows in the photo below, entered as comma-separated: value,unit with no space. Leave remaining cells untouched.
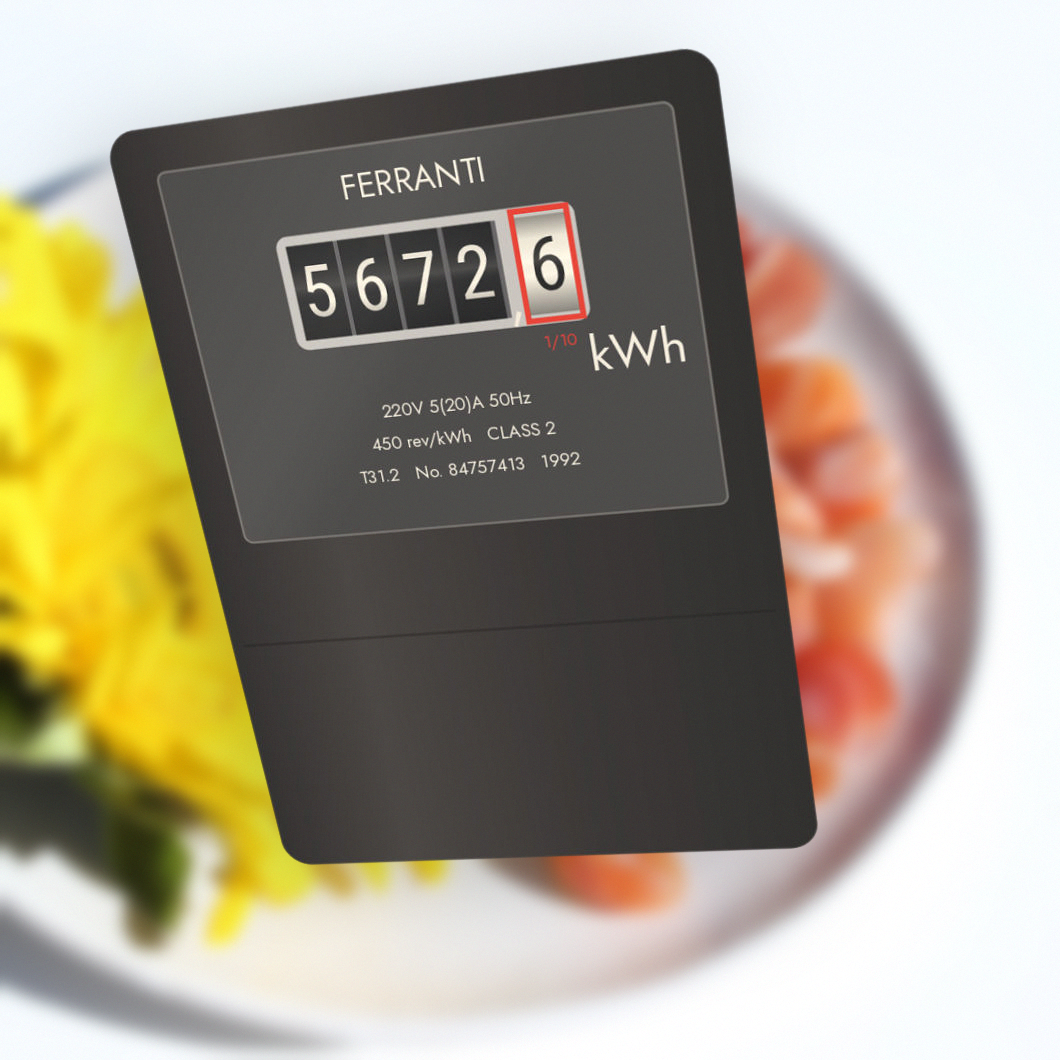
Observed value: 5672.6,kWh
